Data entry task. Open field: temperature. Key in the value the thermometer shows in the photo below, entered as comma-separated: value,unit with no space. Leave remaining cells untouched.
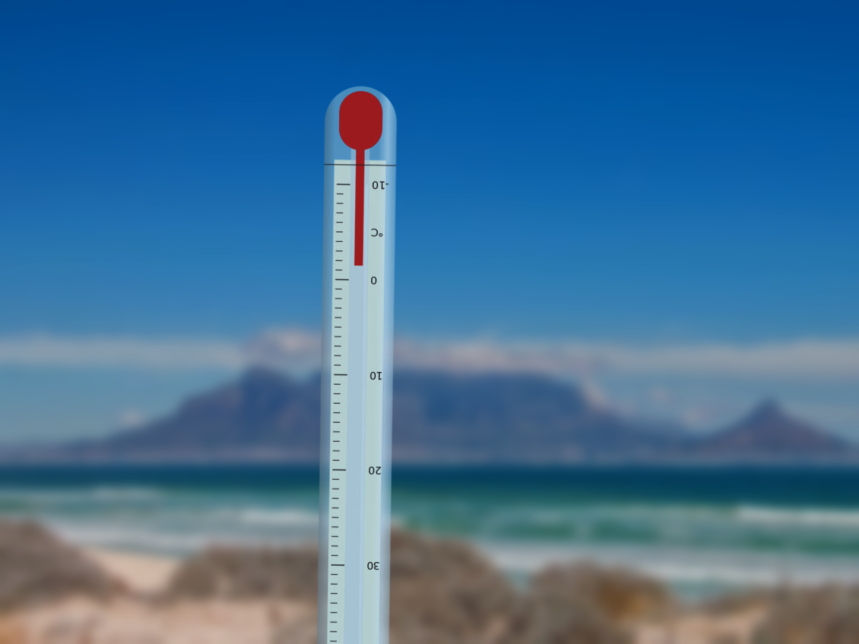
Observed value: -1.5,°C
